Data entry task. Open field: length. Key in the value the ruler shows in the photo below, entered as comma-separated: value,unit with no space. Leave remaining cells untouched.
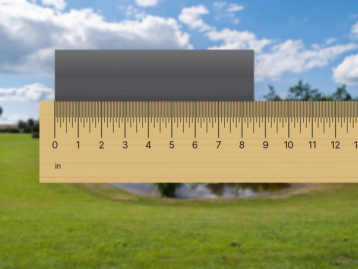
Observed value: 8.5,in
